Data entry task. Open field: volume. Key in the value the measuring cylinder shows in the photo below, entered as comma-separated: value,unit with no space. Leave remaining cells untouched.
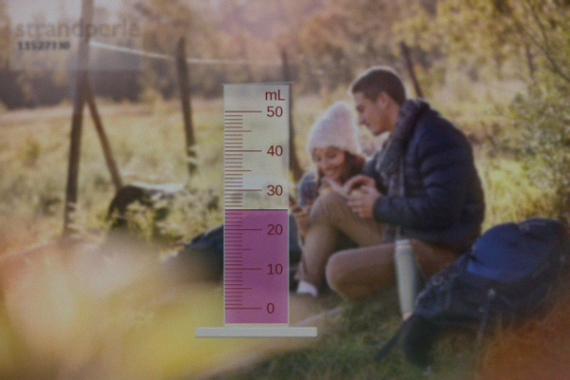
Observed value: 25,mL
